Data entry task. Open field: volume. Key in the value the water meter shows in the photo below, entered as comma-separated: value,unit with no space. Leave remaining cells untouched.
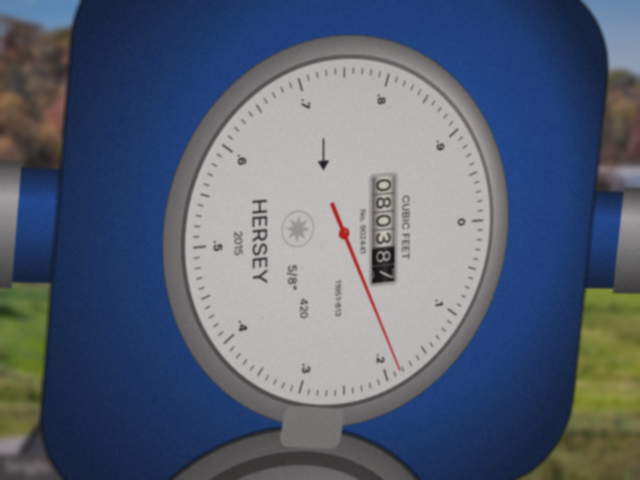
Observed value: 80387.18,ft³
